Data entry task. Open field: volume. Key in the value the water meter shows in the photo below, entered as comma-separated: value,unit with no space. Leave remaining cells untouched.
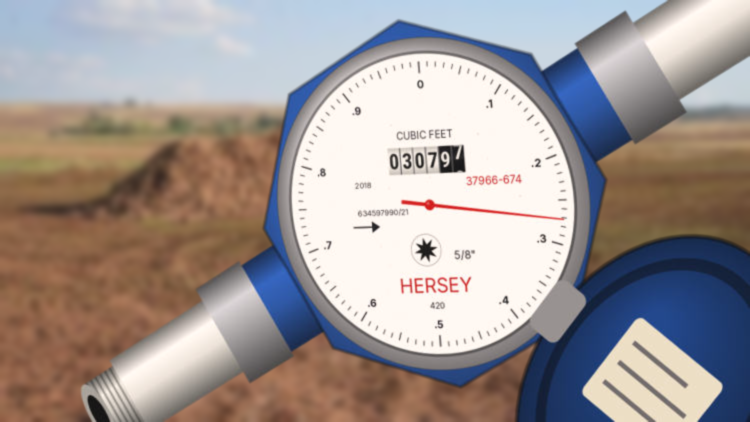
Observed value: 30797.27,ft³
